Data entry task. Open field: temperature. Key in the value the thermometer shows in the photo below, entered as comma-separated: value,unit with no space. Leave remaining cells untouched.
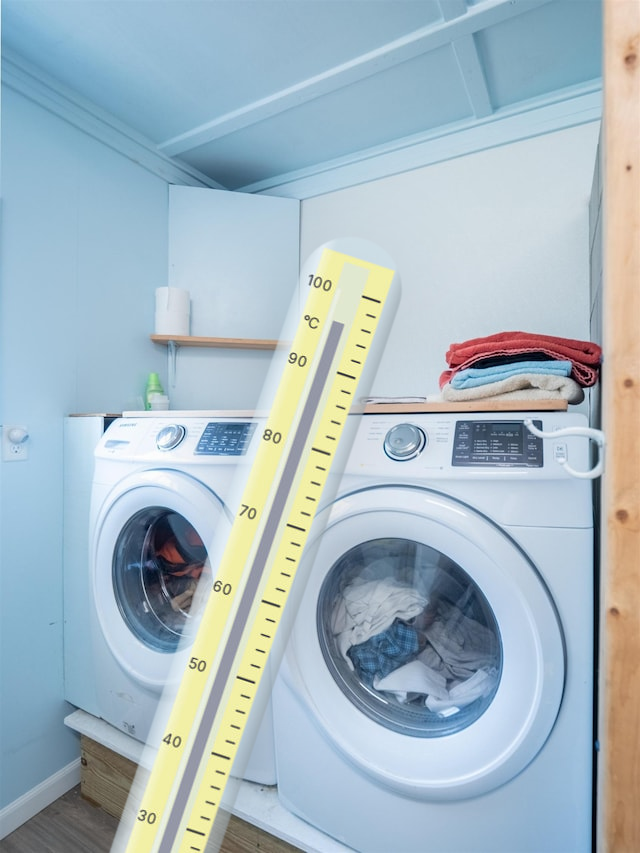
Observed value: 96,°C
